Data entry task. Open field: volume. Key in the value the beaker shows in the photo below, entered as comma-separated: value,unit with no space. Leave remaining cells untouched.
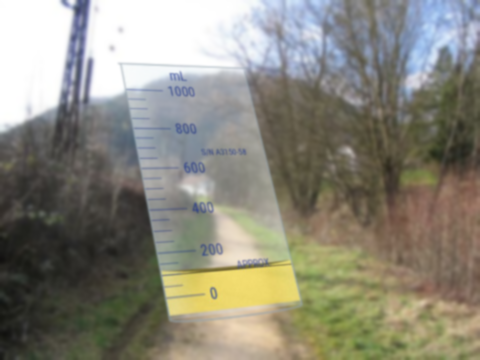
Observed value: 100,mL
